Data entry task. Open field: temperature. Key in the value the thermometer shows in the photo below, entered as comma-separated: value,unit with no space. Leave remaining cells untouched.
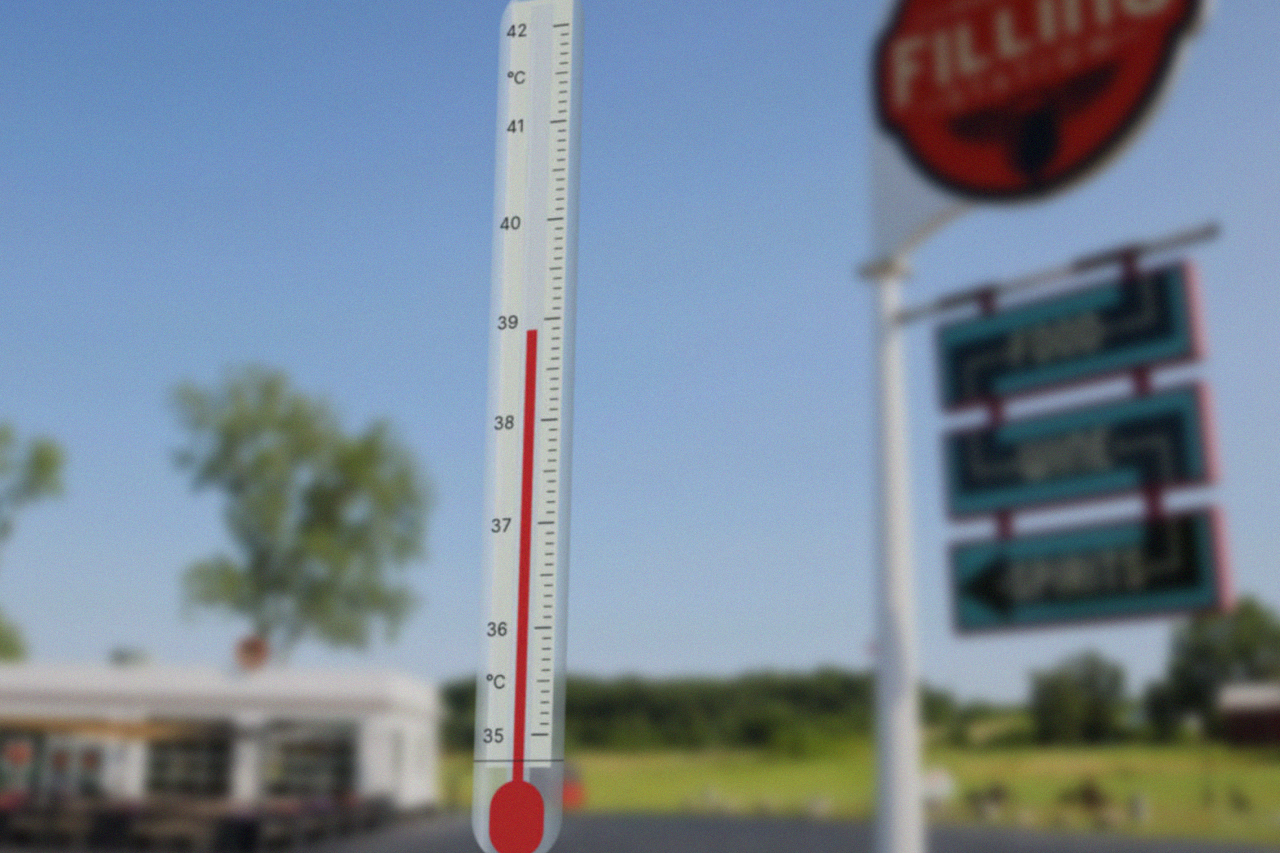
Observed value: 38.9,°C
